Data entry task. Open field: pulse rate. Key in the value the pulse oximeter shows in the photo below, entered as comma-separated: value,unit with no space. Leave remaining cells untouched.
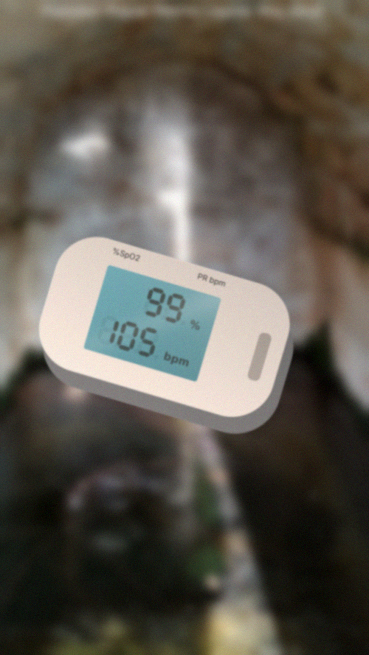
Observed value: 105,bpm
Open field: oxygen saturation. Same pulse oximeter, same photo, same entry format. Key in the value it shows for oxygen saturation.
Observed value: 99,%
